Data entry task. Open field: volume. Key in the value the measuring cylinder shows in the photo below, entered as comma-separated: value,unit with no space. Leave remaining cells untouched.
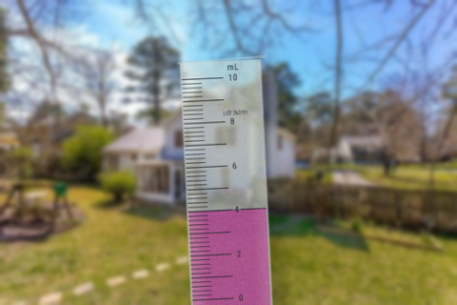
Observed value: 4,mL
